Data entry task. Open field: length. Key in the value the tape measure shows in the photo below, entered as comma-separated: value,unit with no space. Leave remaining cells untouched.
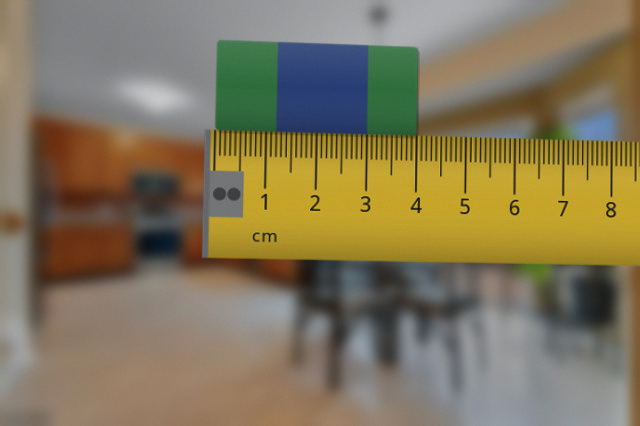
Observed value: 4,cm
